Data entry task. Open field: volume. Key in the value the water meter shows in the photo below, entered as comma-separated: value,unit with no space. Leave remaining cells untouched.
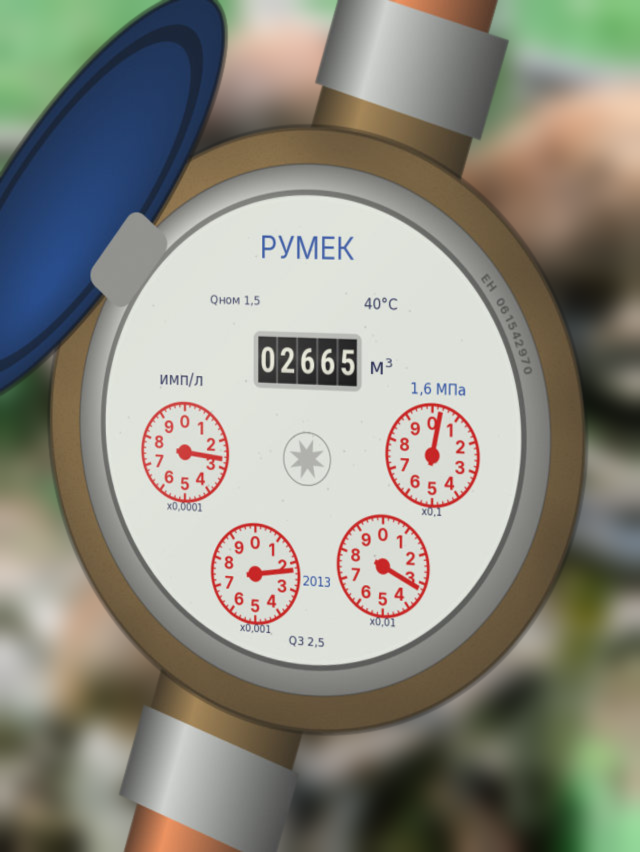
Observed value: 2665.0322,m³
